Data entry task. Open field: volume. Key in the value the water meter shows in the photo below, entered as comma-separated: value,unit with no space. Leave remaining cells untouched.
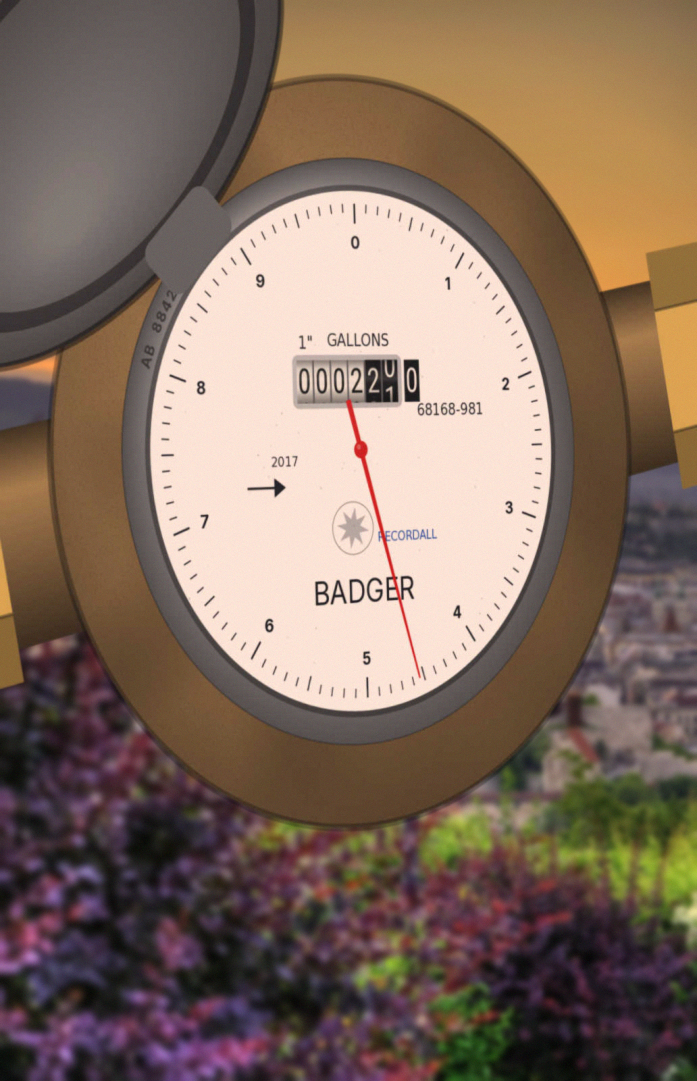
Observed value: 2204.5,gal
